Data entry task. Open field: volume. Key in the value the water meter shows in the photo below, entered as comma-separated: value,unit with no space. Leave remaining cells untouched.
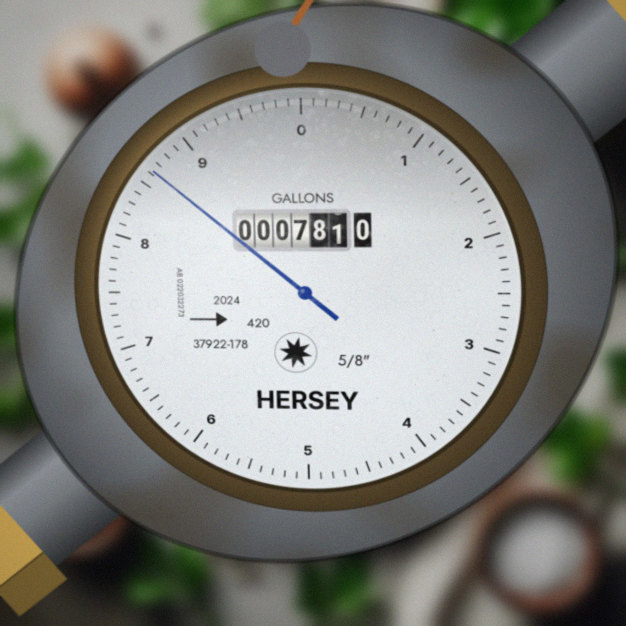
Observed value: 7808.6,gal
